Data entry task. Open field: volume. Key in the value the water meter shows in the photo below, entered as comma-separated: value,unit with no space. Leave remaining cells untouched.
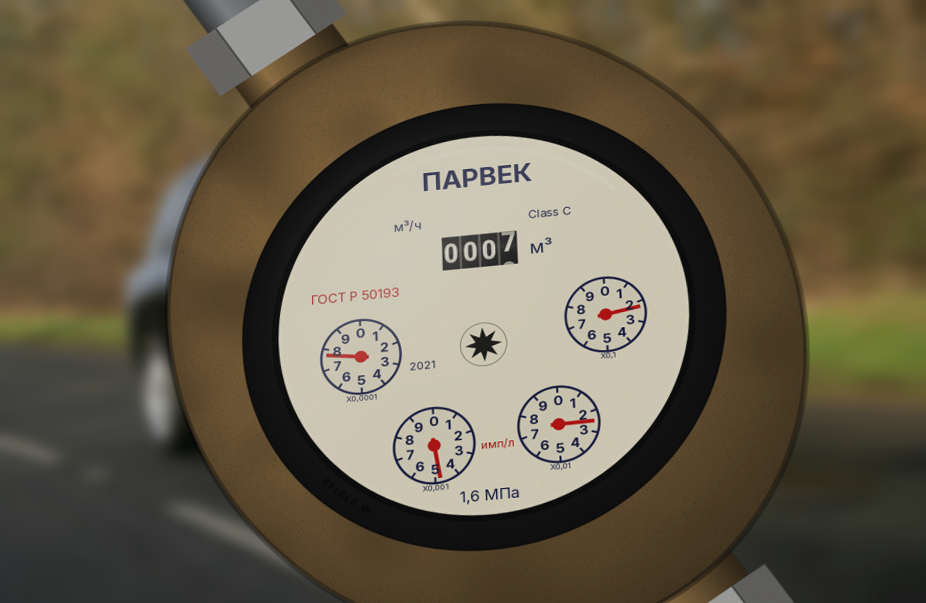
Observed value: 7.2247,m³
